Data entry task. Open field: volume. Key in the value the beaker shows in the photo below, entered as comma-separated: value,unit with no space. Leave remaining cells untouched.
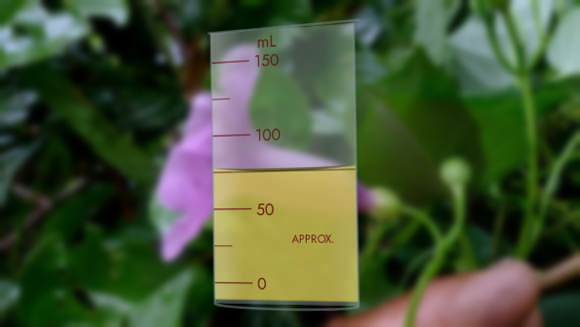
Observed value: 75,mL
